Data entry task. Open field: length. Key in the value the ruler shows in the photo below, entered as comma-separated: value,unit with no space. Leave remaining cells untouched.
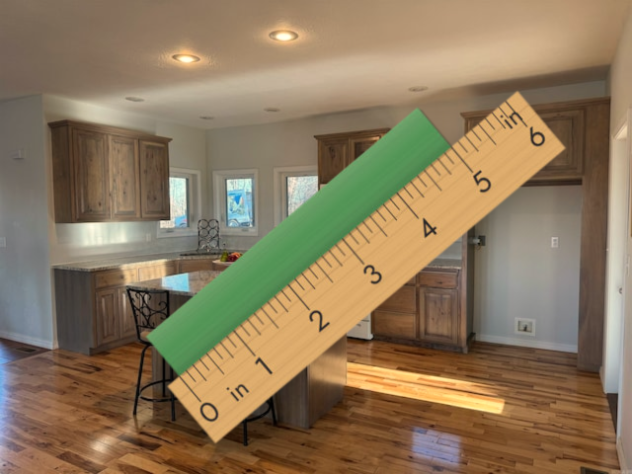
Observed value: 5,in
